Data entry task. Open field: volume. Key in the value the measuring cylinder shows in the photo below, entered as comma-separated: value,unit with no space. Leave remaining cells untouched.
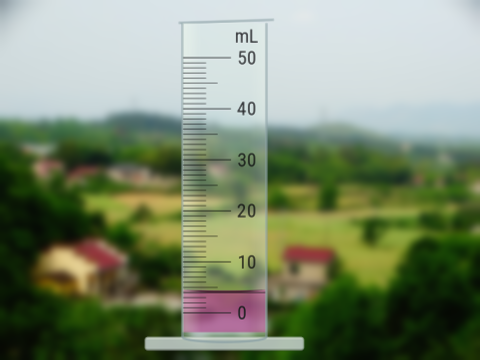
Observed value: 4,mL
